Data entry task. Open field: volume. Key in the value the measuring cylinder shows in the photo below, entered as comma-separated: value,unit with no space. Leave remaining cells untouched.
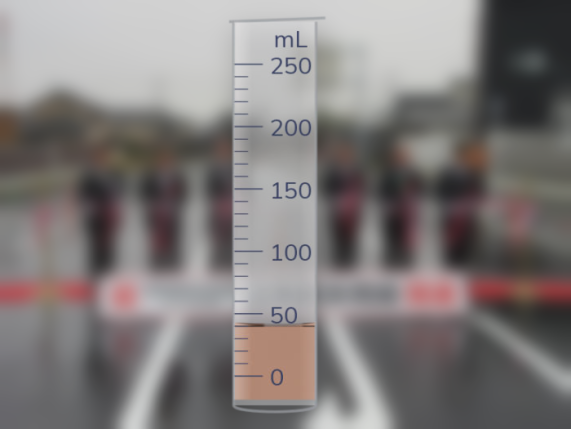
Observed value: 40,mL
